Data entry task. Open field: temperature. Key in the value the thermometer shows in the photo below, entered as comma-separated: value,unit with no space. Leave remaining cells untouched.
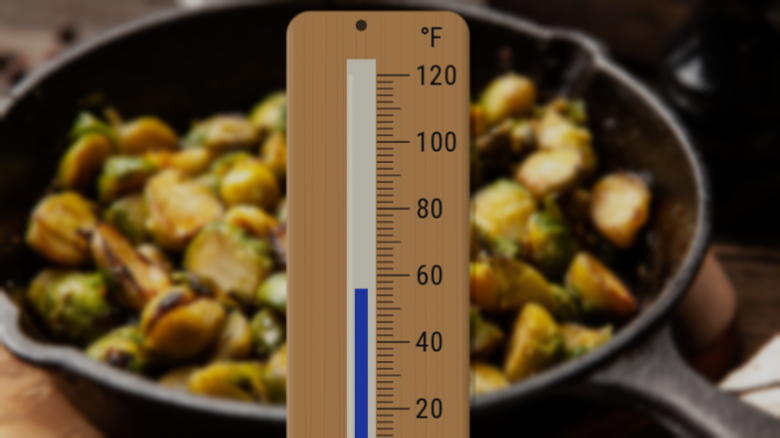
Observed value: 56,°F
